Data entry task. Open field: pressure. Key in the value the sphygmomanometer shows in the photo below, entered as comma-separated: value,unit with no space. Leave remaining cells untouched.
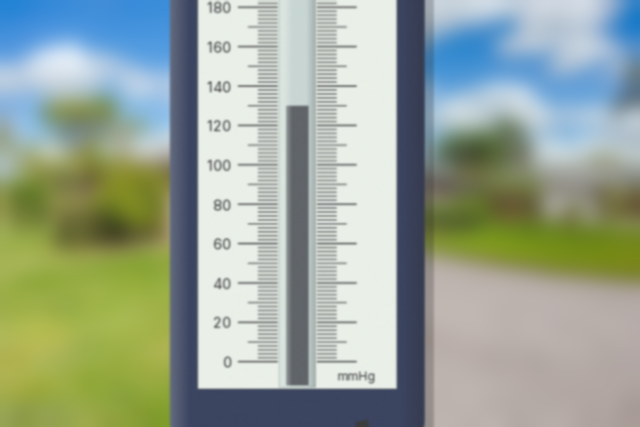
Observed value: 130,mmHg
